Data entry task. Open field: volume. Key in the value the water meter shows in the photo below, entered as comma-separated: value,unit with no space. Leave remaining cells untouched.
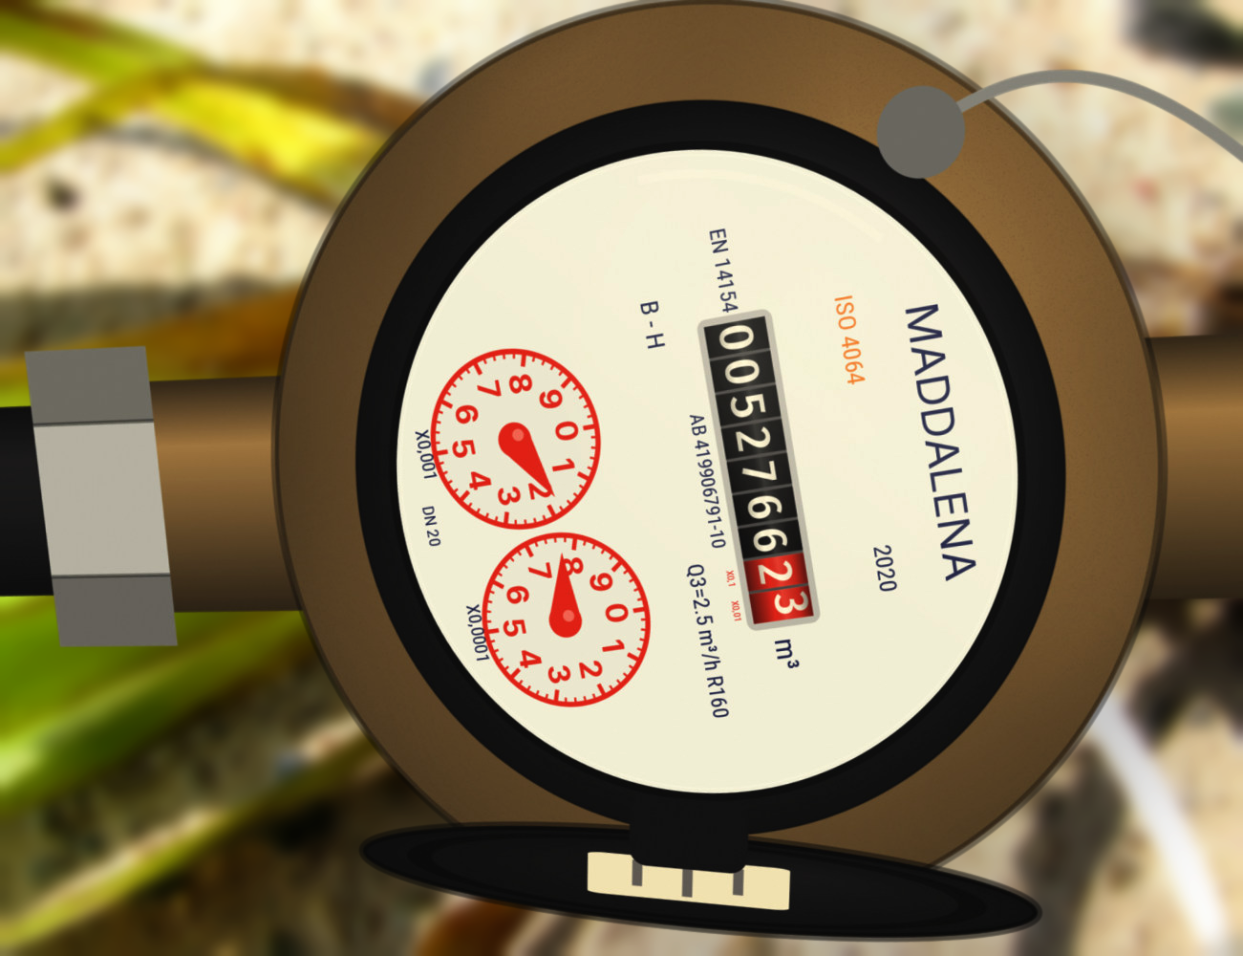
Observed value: 52766.2317,m³
